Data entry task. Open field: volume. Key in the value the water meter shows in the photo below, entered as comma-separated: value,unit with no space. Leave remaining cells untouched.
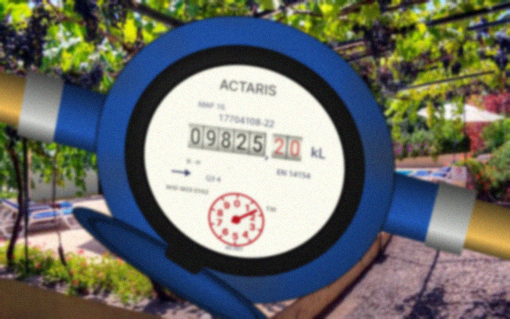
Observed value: 9825.201,kL
